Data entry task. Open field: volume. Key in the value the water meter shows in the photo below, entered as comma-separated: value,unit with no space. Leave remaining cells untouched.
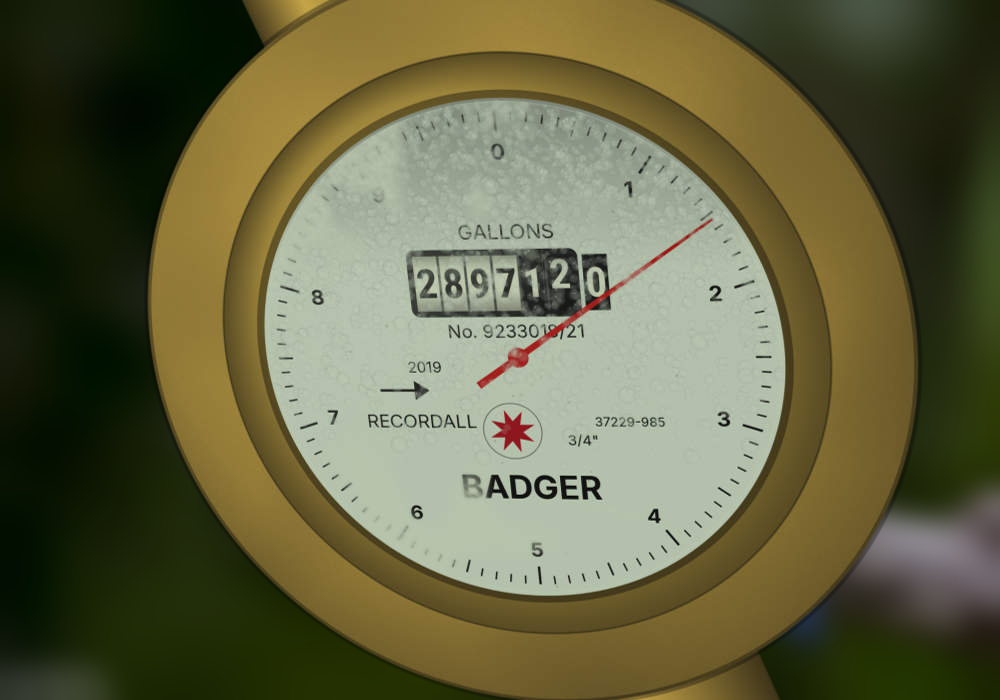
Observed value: 2897121.5,gal
